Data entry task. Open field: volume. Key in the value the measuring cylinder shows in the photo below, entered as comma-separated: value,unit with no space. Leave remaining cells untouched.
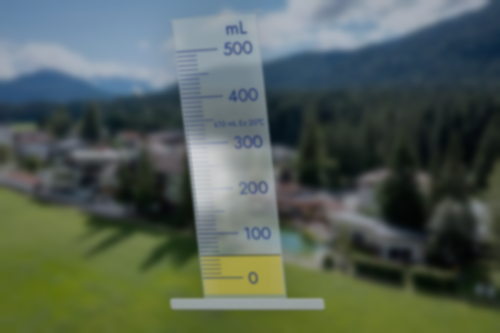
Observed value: 50,mL
